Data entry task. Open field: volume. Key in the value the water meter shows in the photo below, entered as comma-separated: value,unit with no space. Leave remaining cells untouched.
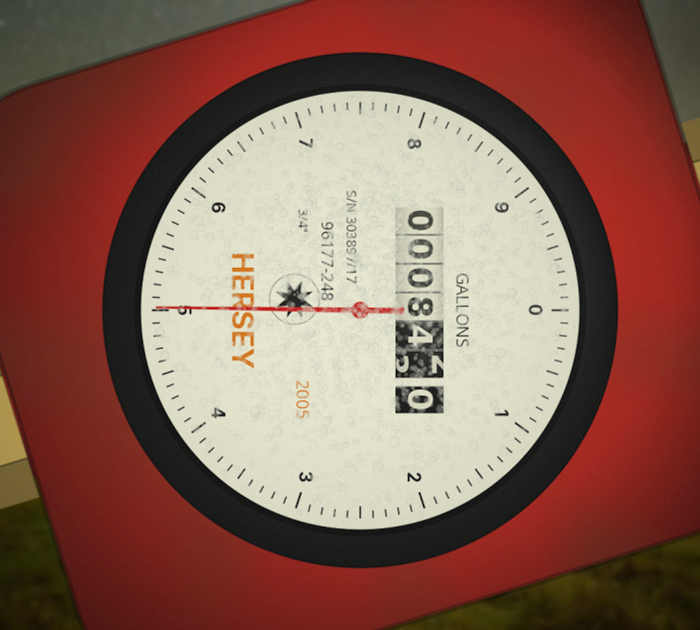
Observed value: 8425.0,gal
